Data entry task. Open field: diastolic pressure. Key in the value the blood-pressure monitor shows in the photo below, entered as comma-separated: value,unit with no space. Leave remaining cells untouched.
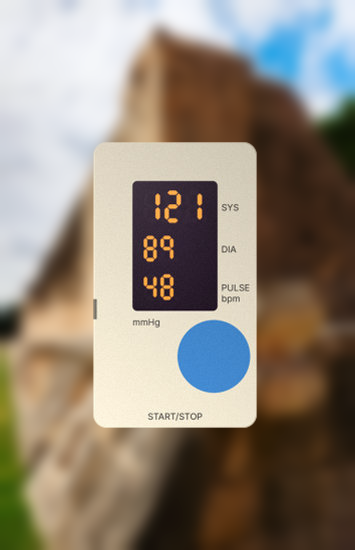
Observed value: 89,mmHg
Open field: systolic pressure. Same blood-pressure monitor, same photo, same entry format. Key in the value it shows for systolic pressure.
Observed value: 121,mmHg
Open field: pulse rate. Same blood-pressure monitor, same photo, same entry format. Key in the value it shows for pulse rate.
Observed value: 48,bpm
